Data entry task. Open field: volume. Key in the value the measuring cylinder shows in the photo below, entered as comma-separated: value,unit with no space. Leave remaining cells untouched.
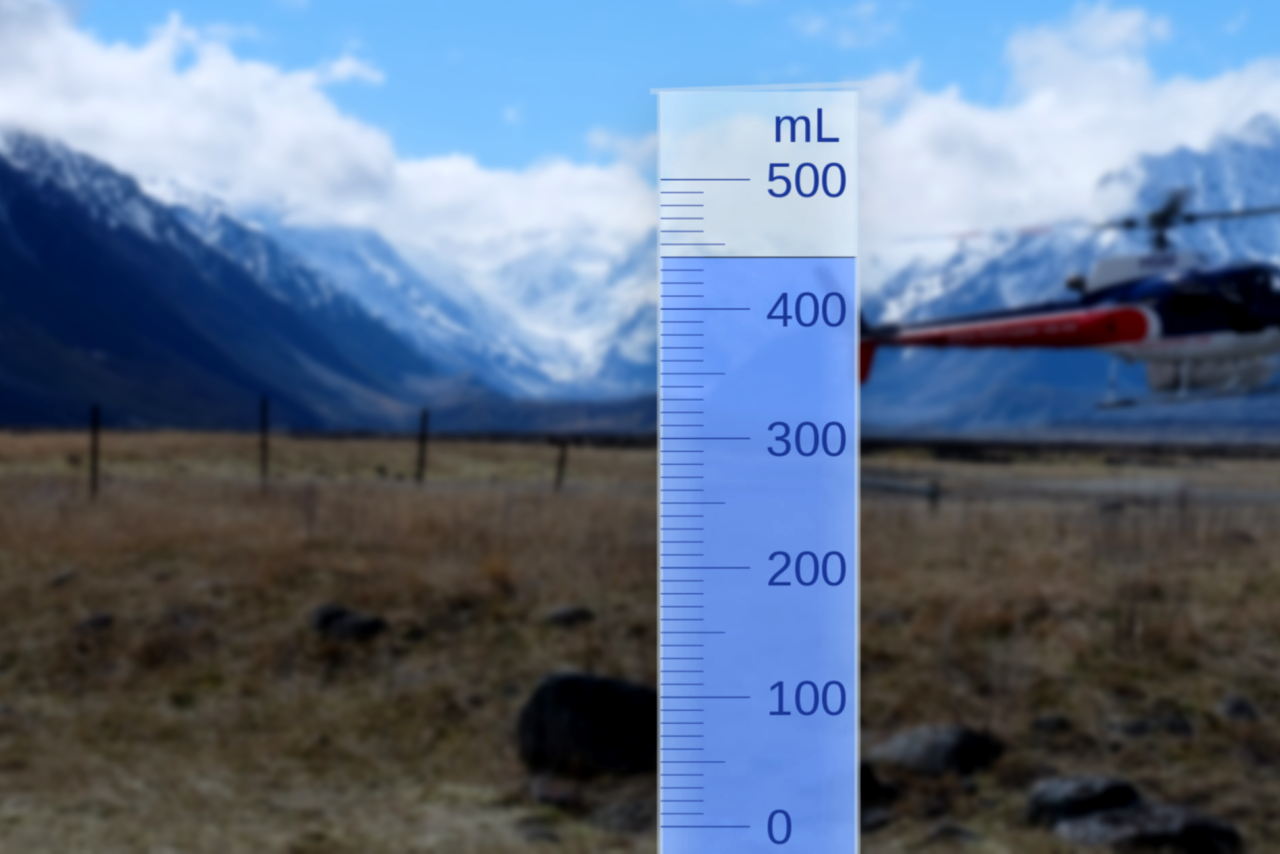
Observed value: 440,mL
